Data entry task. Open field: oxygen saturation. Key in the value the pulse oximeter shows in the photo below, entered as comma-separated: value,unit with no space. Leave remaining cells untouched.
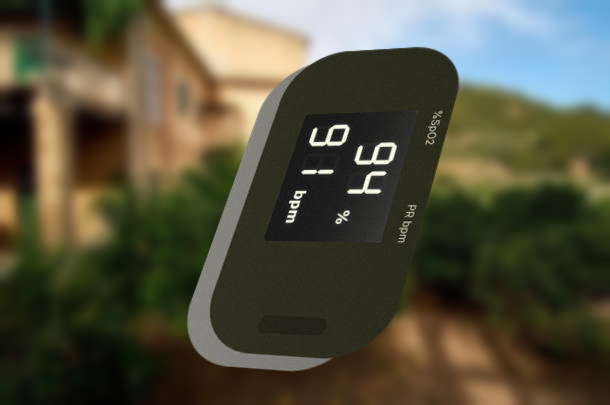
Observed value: 94,%
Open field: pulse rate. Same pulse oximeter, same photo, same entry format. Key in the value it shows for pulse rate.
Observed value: 91,bpm
